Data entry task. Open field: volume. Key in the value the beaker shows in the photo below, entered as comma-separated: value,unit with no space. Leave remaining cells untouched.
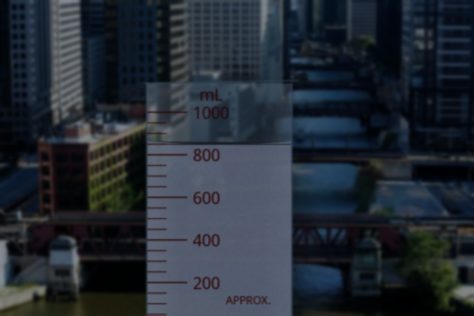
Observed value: 850,mL
